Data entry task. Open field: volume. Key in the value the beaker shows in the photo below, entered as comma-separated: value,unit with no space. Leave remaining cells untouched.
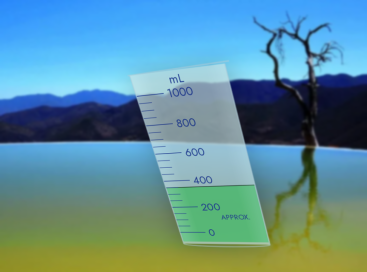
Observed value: 350,mL
